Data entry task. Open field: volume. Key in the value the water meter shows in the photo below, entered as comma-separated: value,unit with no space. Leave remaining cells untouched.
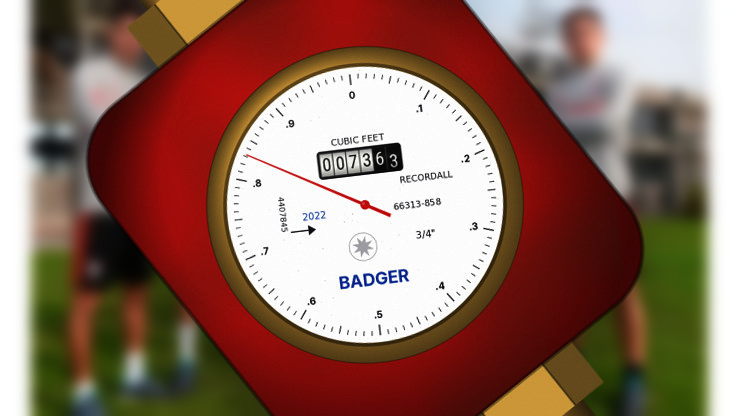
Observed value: 7362.83,ft³
